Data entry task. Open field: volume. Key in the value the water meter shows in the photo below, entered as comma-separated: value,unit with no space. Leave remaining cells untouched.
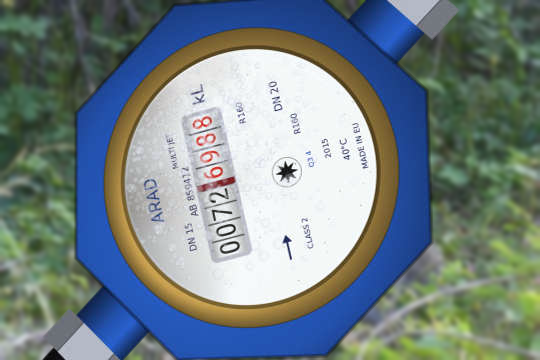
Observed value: 72.6988,kL
